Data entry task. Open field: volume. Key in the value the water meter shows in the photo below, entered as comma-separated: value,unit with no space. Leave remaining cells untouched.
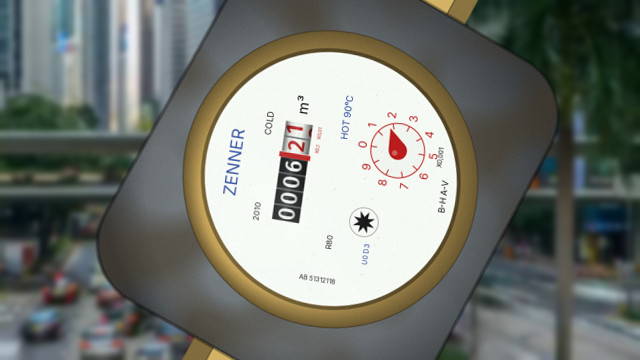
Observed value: 6.211,m³
